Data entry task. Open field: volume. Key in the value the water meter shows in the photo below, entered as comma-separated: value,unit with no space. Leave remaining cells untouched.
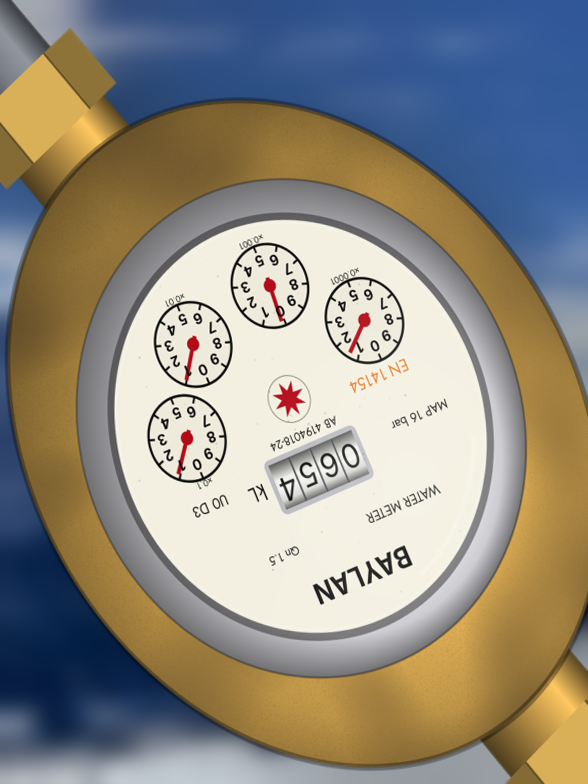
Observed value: 654.1101,kL
